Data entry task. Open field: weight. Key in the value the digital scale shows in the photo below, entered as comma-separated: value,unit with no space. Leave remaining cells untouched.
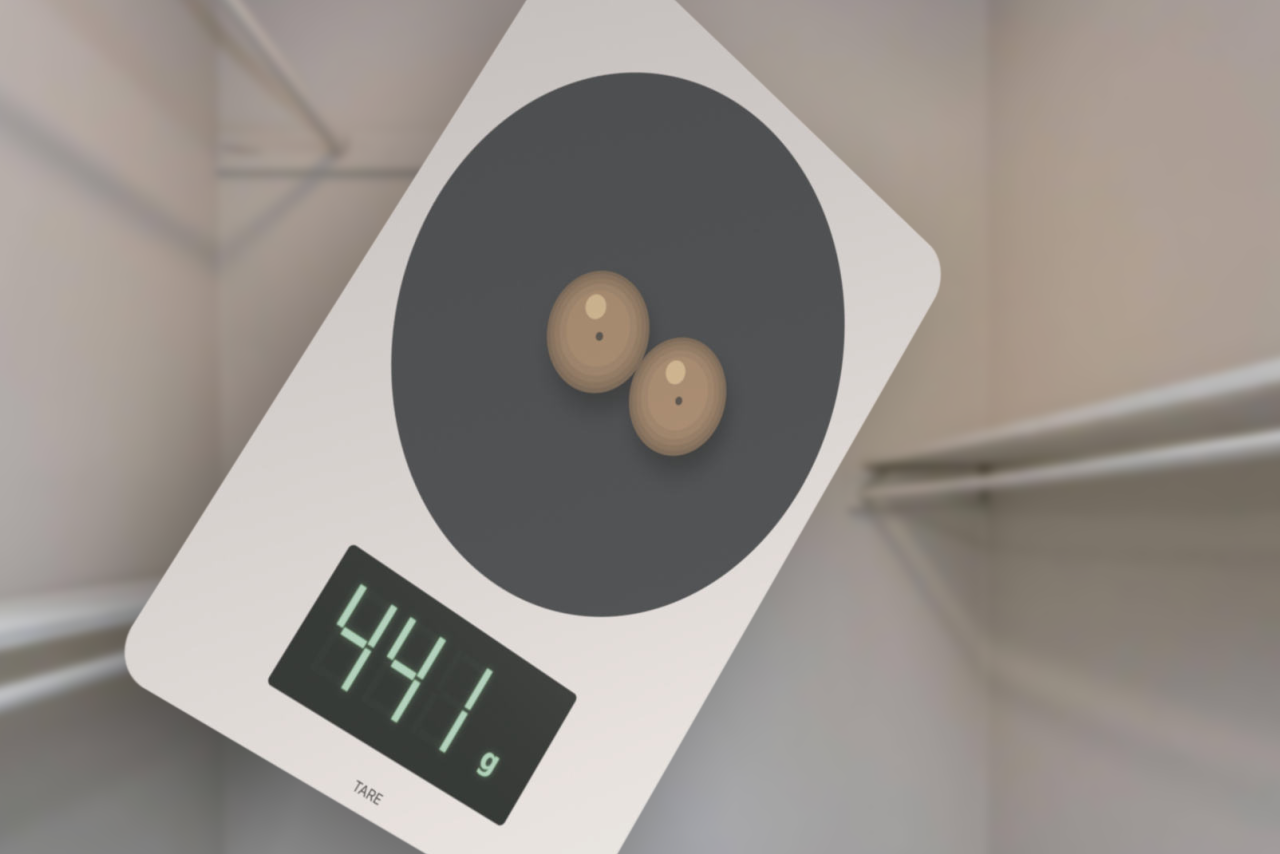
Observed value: 441,g
